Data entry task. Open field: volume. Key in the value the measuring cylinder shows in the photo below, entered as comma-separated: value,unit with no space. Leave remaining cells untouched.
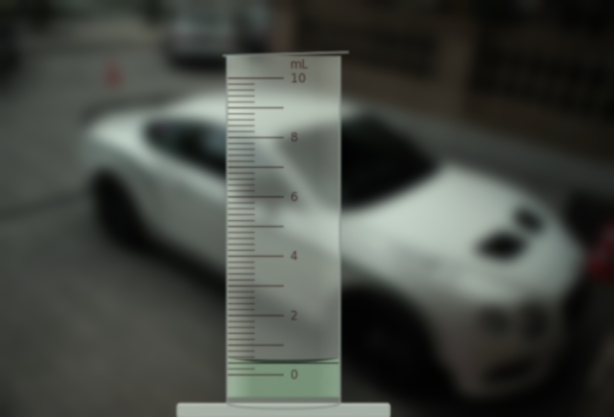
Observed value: 0.4,mL
